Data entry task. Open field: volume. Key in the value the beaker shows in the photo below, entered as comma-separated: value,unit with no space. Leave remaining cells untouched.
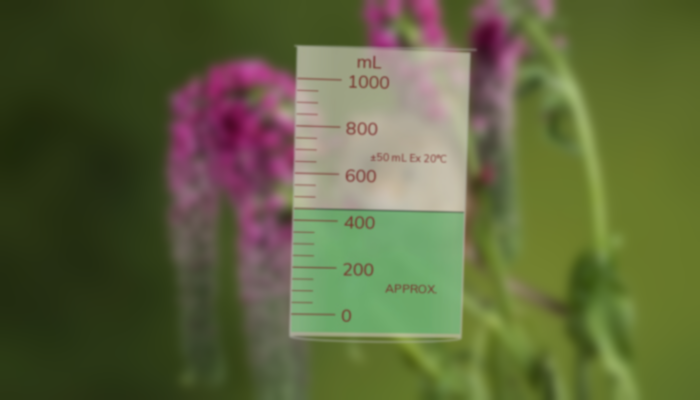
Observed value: 450,mL
